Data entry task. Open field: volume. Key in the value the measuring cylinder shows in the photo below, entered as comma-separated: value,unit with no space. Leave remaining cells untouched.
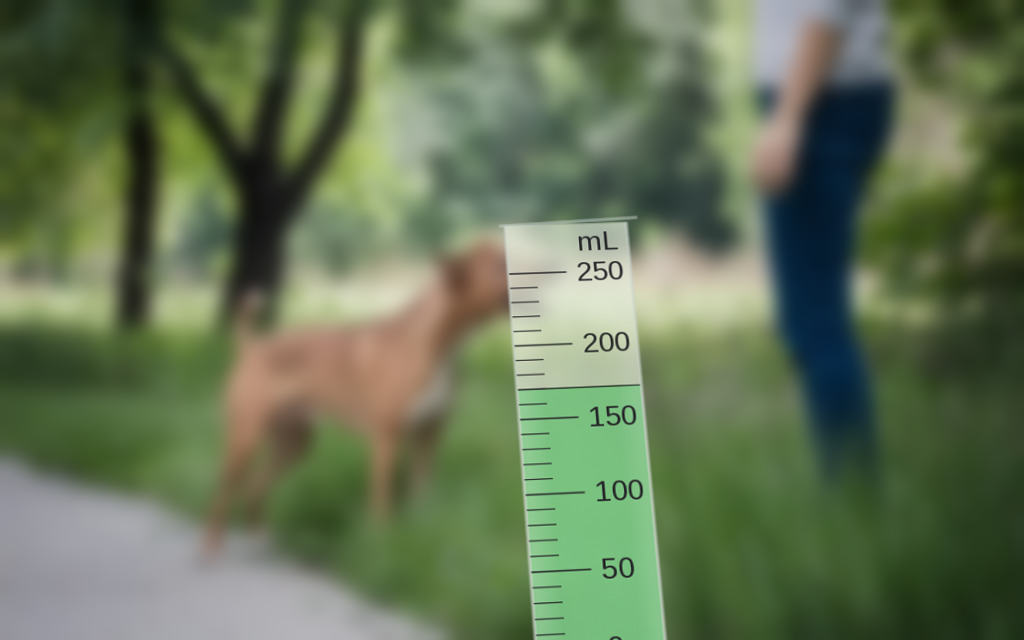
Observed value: 170,mL
